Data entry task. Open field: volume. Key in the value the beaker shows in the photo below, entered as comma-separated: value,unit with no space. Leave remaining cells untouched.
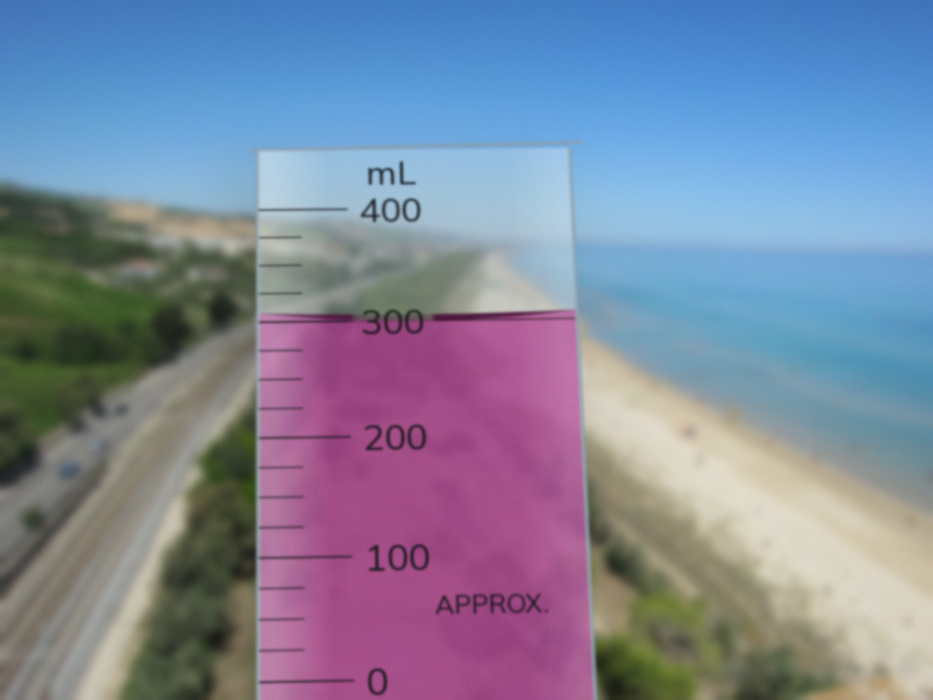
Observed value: 300,mL
